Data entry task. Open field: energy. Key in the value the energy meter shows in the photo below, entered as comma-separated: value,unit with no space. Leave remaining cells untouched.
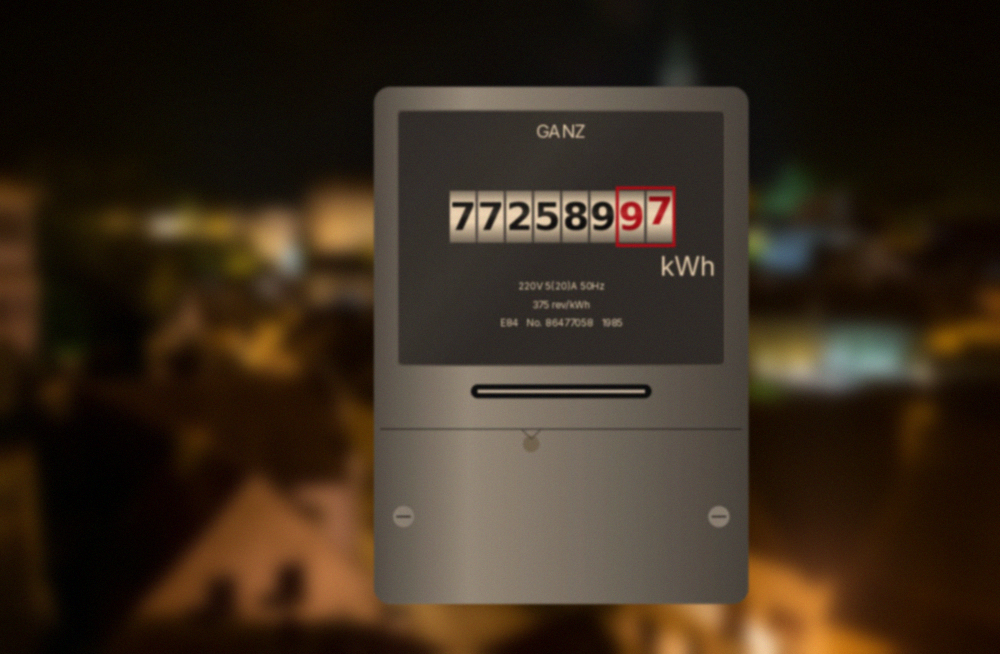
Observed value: 772589.97,kWh
